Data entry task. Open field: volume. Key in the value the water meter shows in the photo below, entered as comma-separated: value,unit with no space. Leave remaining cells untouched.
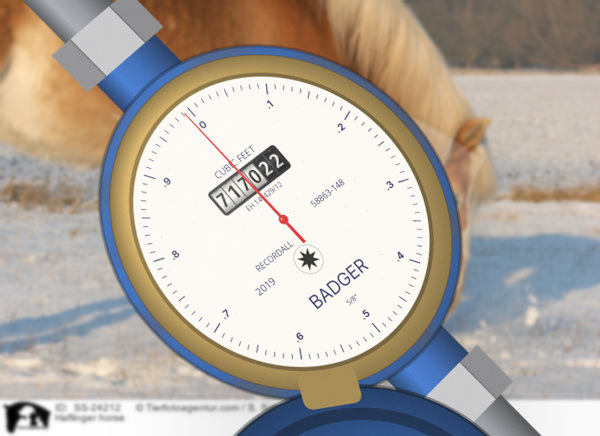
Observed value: 717021.99,ft³
